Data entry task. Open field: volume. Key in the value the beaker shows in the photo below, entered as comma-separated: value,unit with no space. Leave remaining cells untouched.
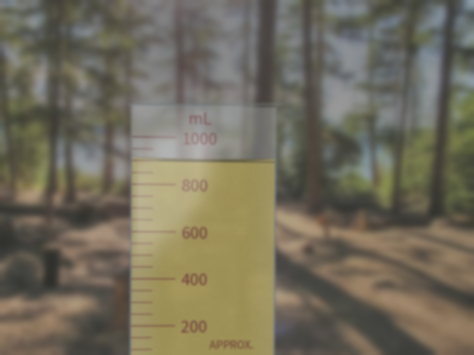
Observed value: 900,mL
